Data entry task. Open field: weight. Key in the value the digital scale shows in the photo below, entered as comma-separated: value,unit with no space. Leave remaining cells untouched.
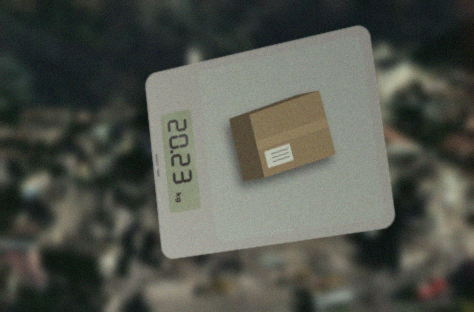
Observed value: 20.23,kg
